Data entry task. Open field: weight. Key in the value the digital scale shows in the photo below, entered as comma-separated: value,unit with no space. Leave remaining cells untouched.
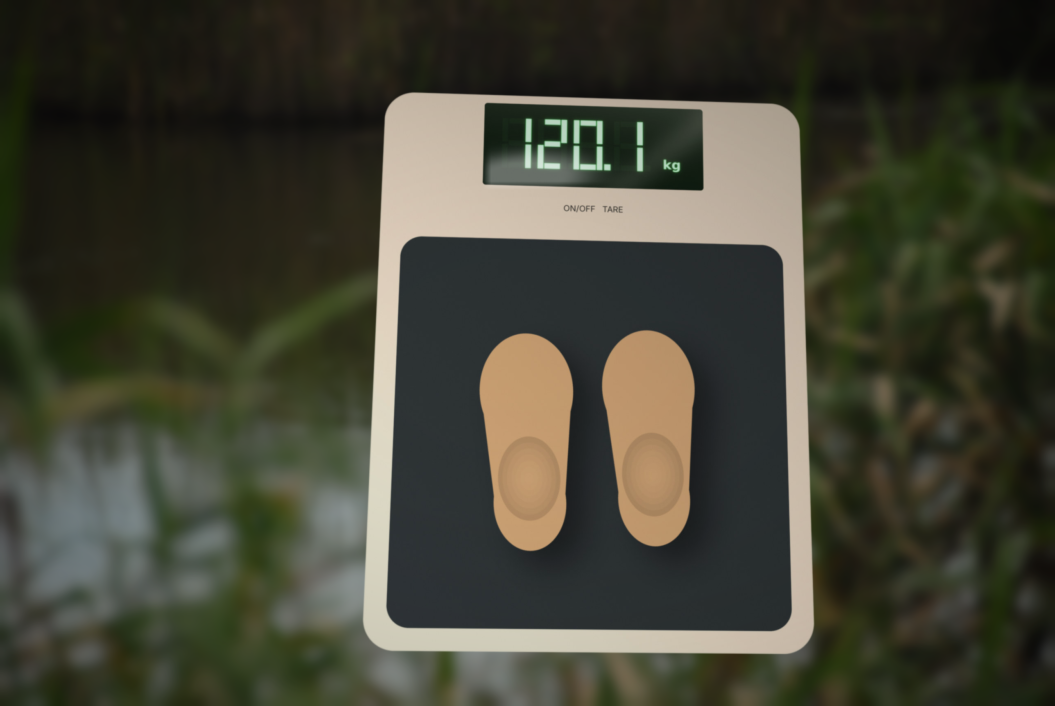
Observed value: 120.1,kg
